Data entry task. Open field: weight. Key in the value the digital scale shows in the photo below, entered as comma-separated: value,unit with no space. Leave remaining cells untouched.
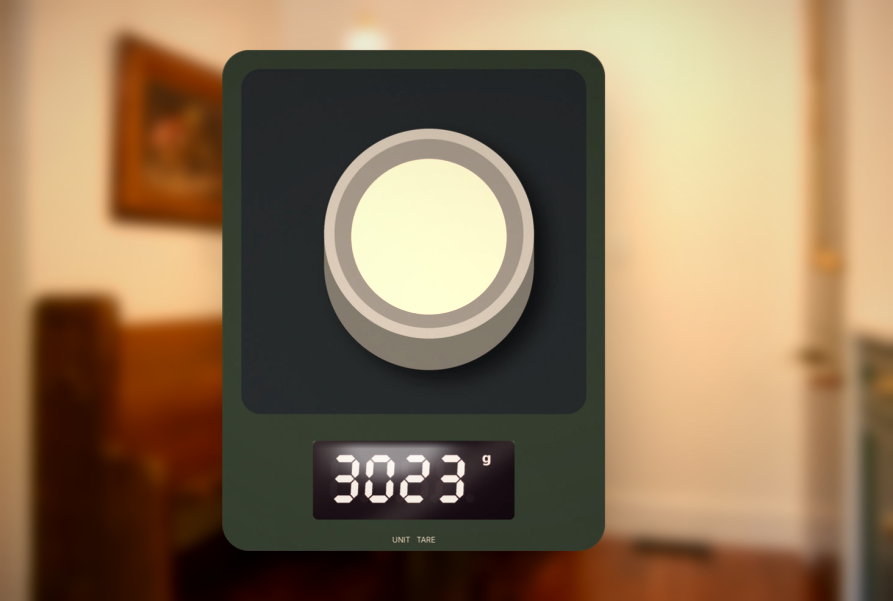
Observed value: 3023,g
